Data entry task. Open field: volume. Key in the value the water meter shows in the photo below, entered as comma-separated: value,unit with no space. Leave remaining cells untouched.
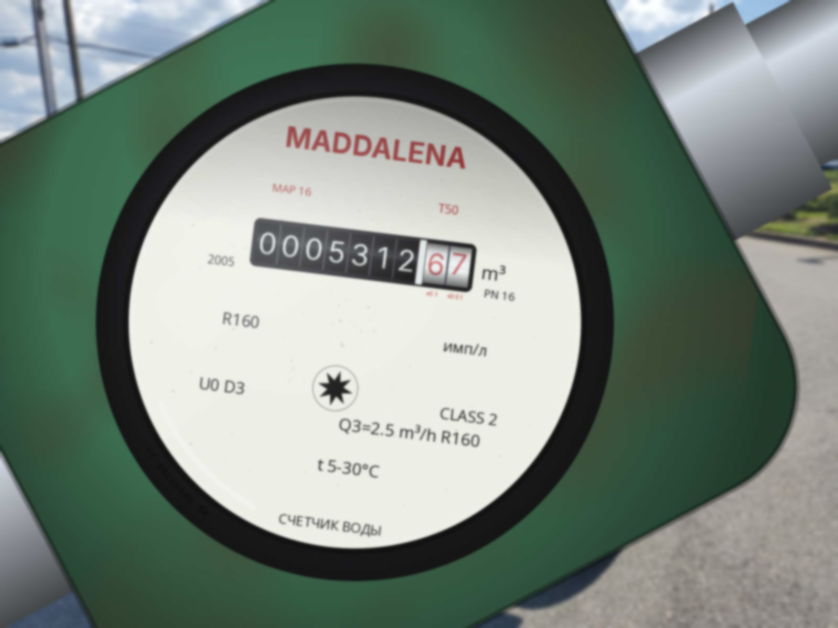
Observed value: 5312.67,m³
